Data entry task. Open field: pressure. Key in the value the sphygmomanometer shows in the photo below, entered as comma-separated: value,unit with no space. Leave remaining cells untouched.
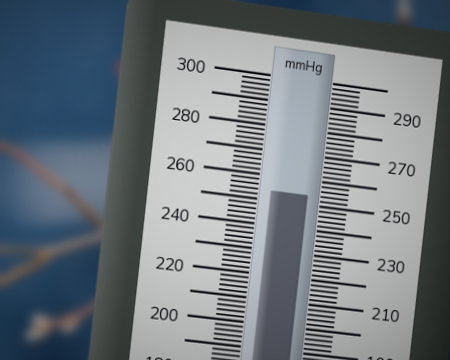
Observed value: 254,mmHg
